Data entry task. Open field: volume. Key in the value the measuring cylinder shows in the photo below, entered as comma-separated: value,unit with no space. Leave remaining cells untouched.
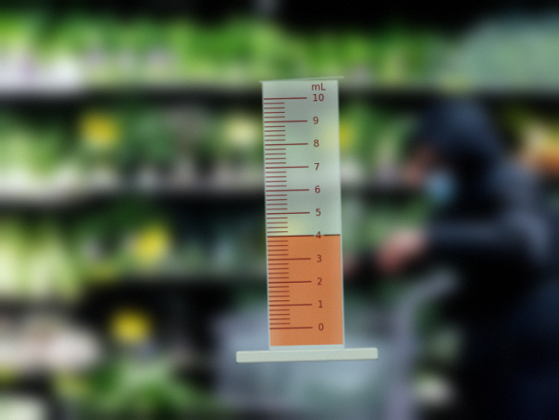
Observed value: 4,mL
